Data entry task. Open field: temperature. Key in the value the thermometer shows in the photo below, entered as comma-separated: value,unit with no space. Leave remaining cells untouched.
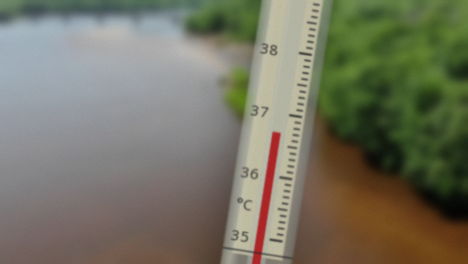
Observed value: 36.7,°C
